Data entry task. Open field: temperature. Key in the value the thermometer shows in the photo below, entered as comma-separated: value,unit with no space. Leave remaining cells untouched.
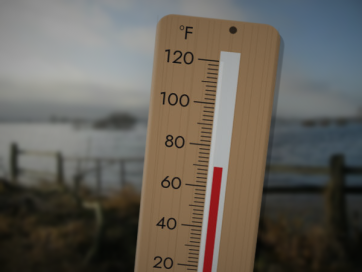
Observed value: 70,°F
